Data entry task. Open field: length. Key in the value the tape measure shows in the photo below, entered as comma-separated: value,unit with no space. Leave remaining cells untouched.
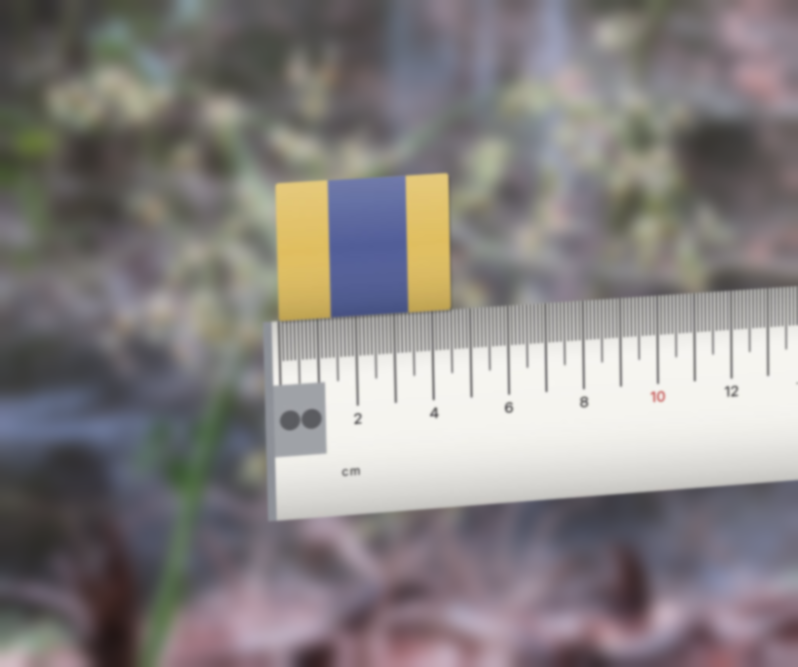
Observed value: 4.5,cm
